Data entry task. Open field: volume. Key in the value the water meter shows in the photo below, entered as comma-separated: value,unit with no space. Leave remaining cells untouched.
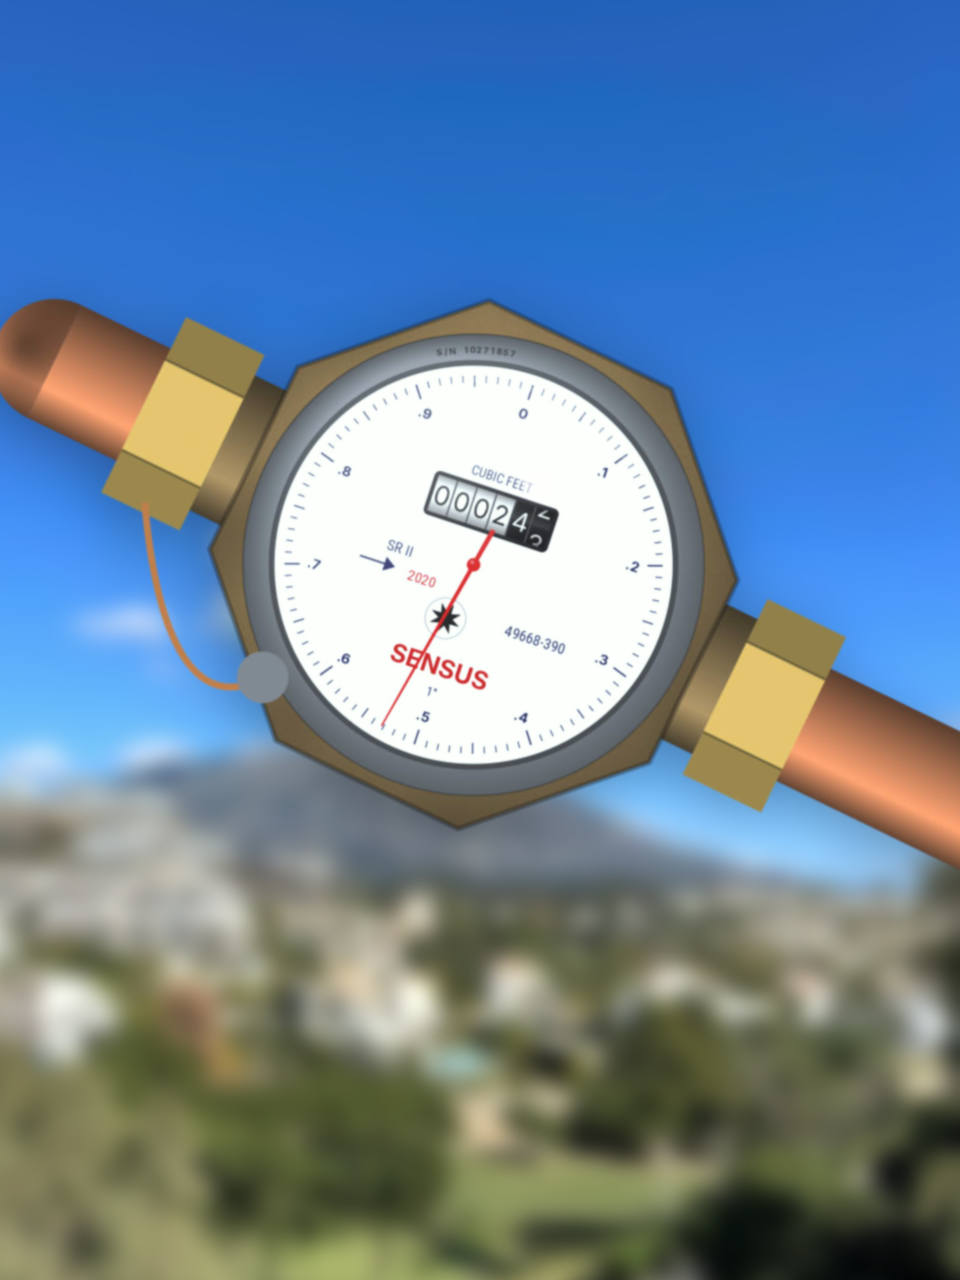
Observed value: 242.53,ft³
